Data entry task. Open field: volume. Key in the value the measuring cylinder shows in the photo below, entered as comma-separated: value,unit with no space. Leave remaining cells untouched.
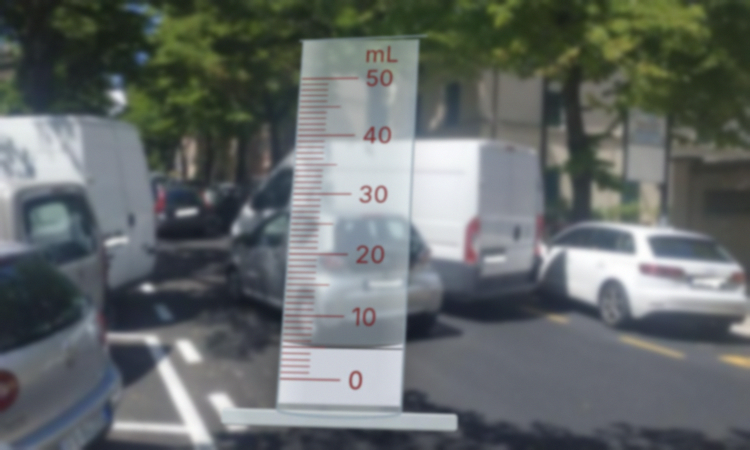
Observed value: 5,mL
